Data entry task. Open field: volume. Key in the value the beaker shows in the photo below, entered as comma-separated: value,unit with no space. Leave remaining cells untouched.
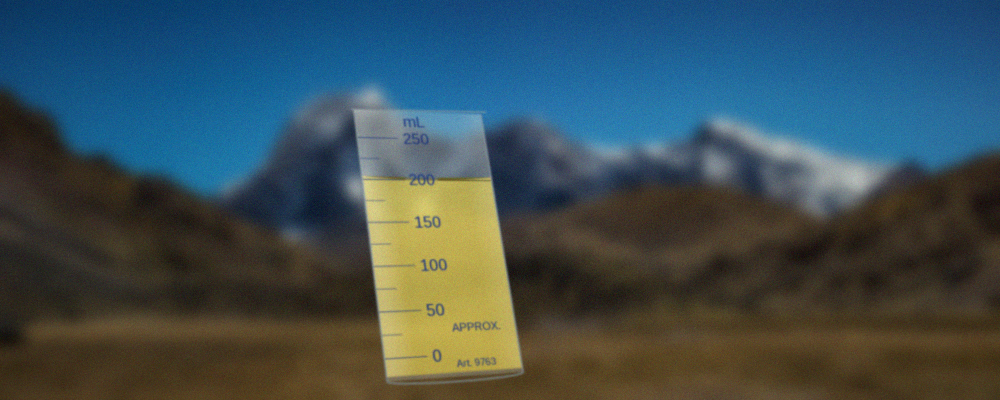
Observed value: 200,mL
